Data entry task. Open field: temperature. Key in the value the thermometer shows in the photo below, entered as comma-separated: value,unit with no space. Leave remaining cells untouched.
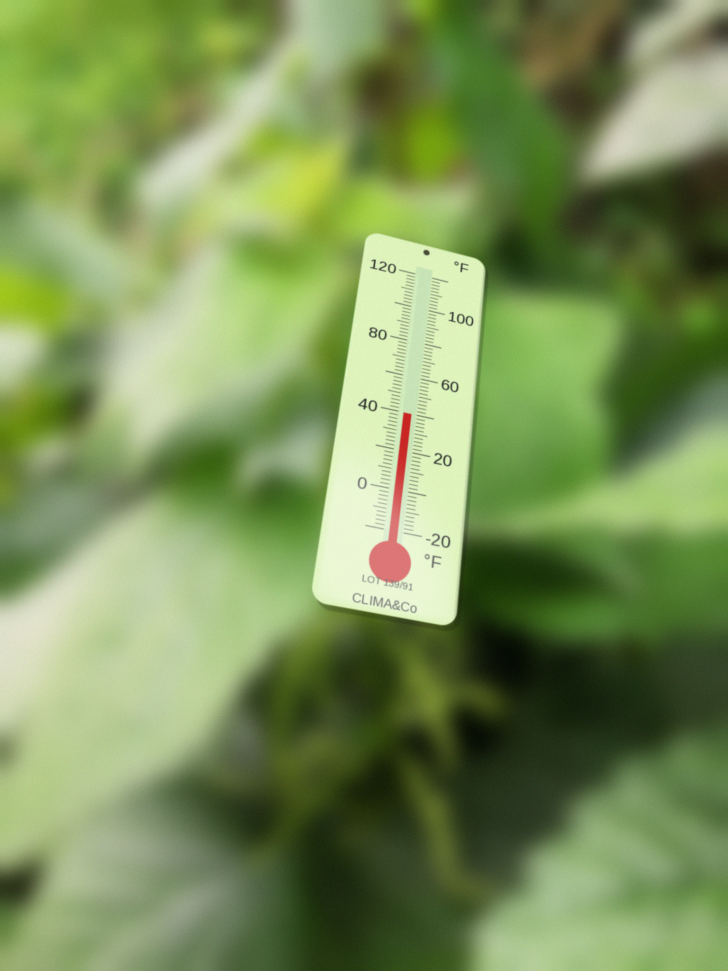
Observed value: 40,°F
